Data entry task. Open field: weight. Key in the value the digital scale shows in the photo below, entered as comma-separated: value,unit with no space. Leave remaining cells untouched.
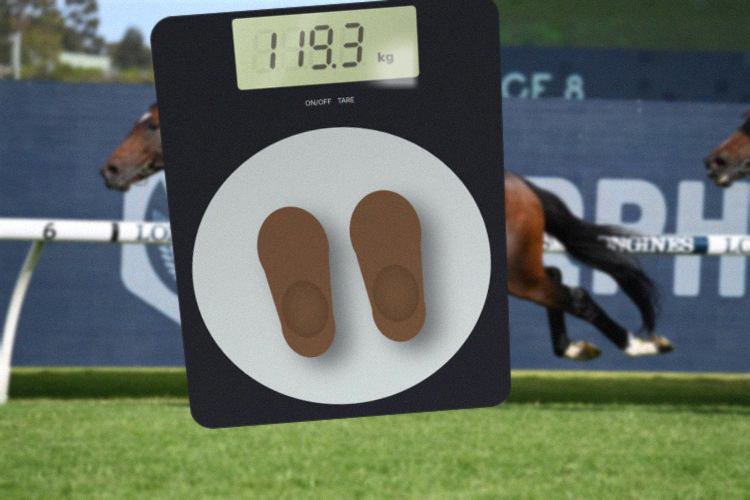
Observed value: 119.3,kg
